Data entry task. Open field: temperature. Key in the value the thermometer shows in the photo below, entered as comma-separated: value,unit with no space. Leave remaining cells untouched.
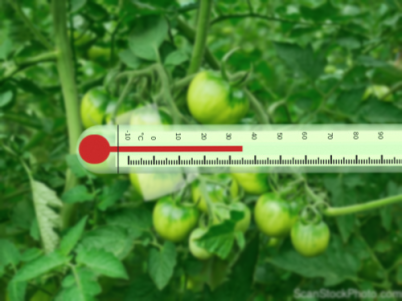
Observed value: 35,°C
